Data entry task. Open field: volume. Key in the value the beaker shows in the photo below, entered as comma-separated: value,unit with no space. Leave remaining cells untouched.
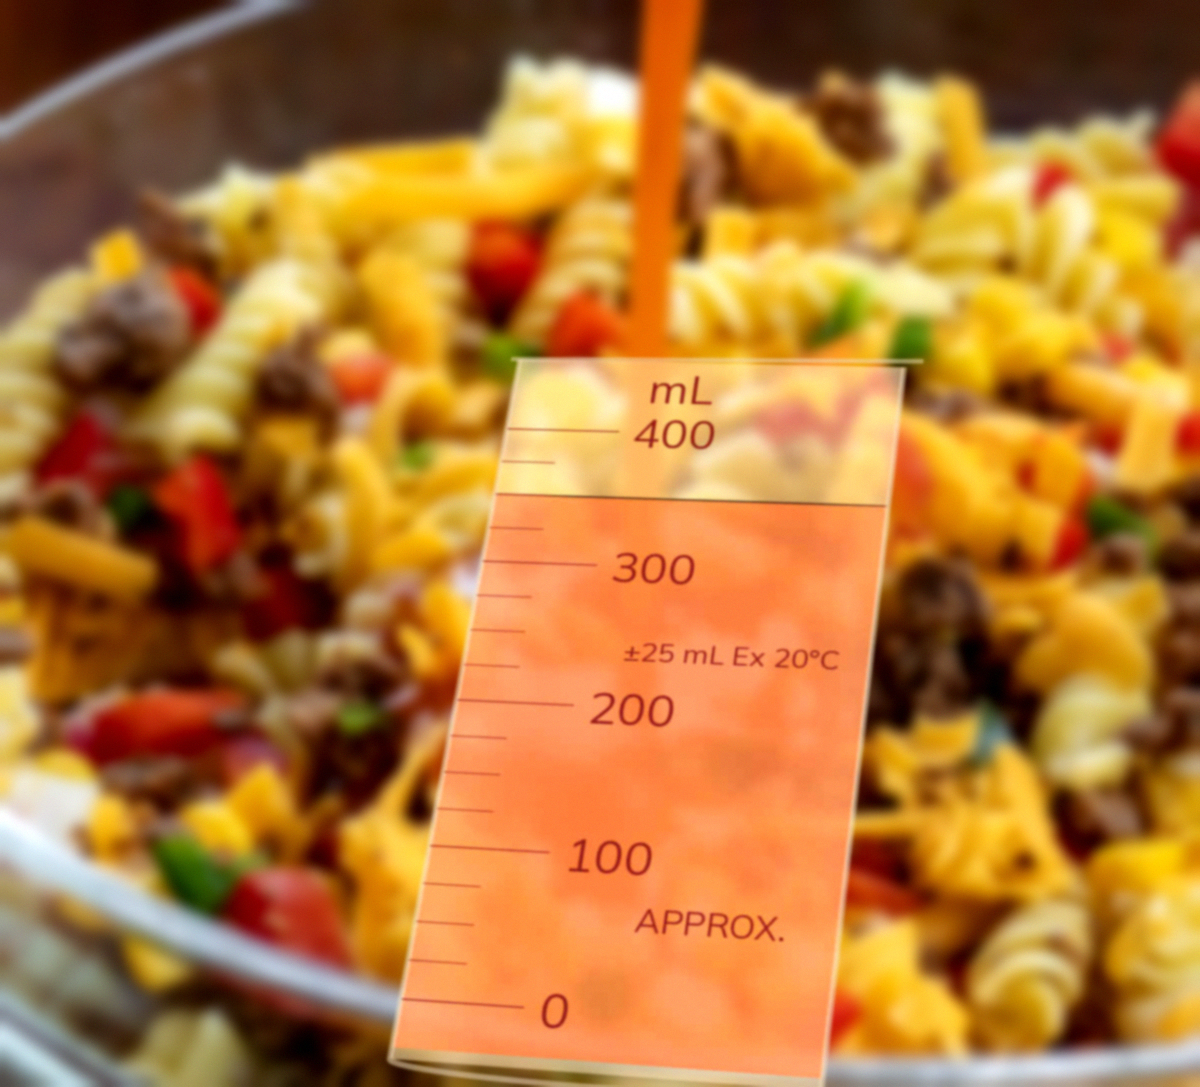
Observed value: 350,mL
